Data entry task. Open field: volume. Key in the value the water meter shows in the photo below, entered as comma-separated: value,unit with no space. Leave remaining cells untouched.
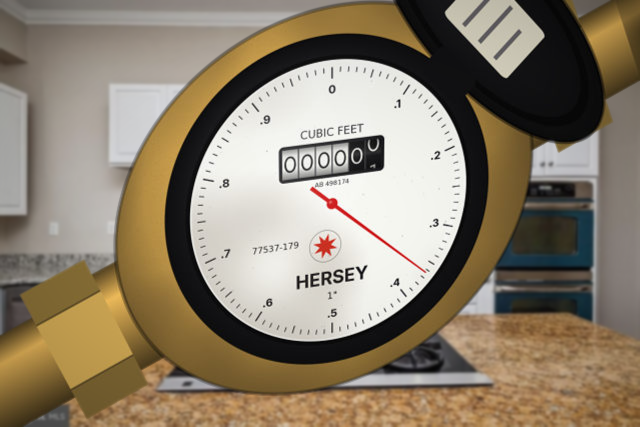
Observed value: 0.36,ft³
